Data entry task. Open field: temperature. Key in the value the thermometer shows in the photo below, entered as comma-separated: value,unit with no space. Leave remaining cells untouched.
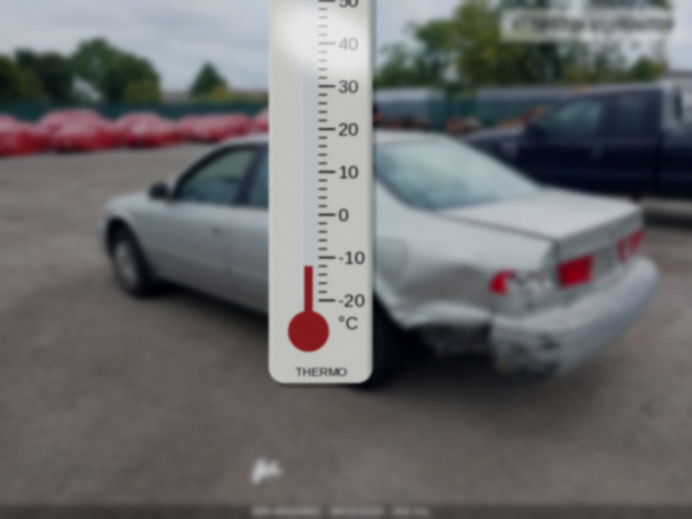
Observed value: -12,°C
